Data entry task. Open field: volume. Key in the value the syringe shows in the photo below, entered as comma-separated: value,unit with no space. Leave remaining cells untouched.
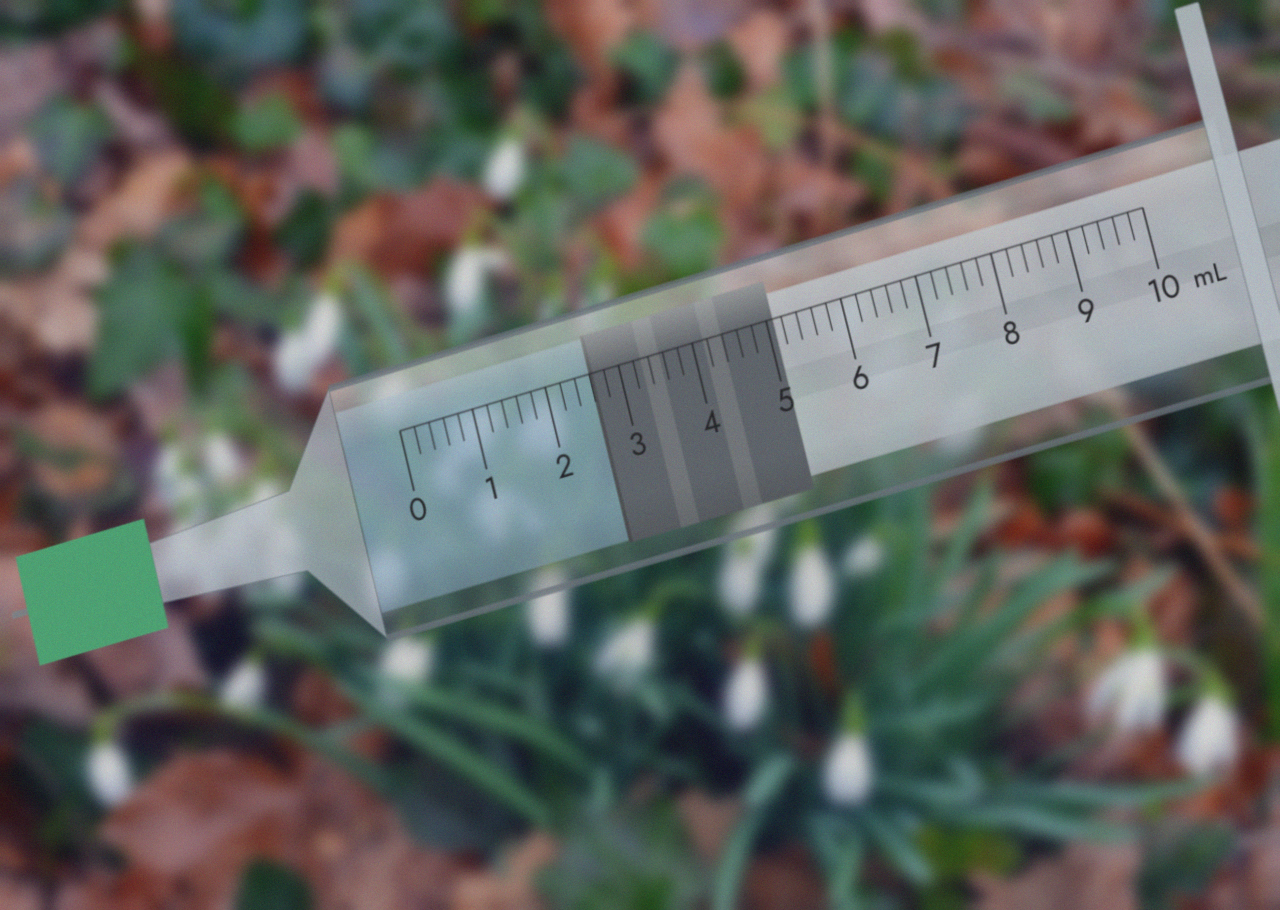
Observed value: 2.6,mL
